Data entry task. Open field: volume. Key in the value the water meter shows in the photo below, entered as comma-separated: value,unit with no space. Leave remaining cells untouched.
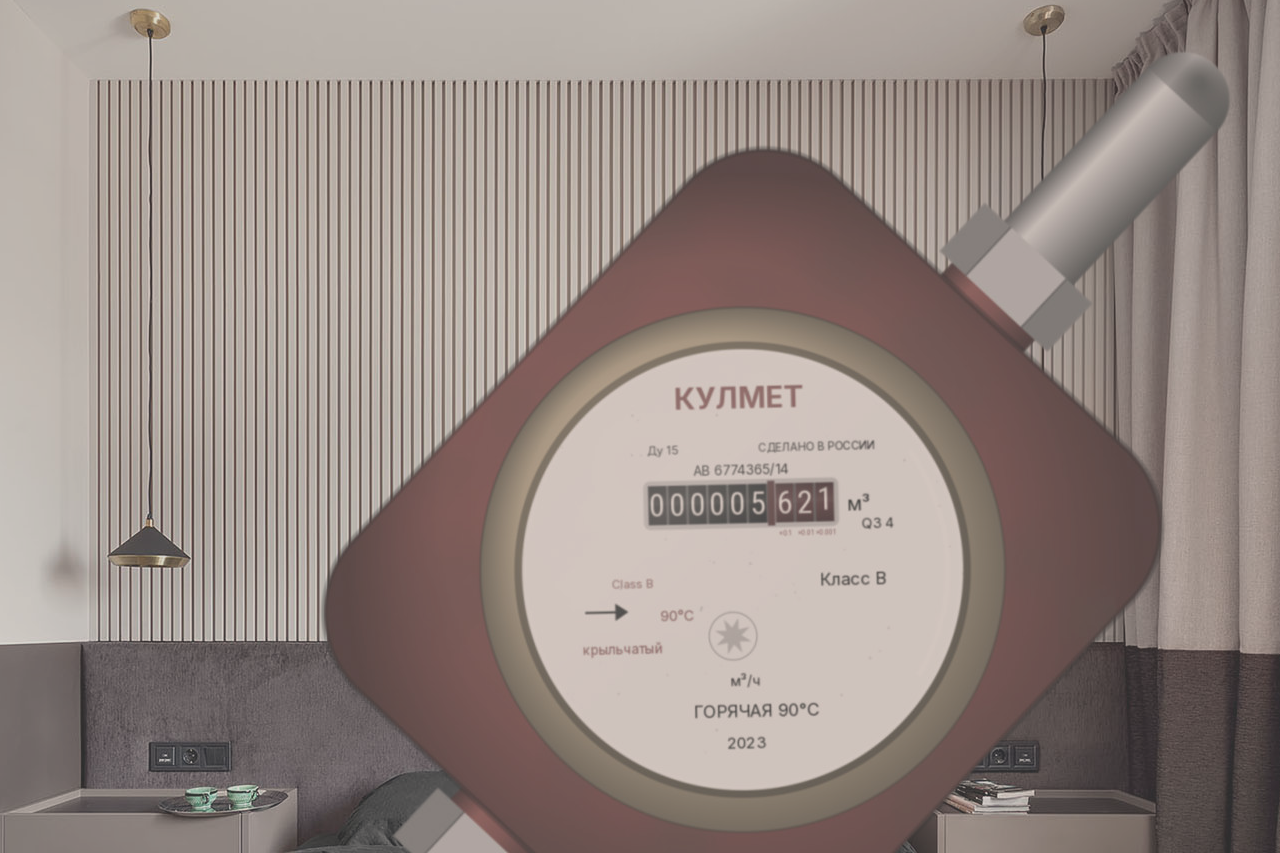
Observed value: 5.621,m³
